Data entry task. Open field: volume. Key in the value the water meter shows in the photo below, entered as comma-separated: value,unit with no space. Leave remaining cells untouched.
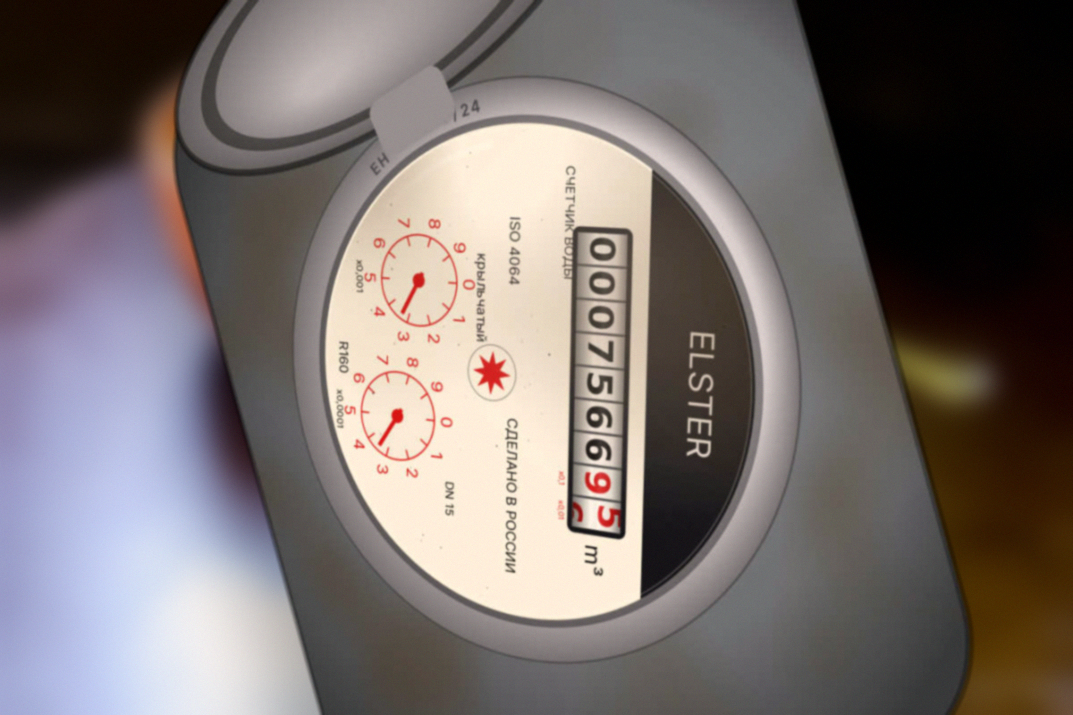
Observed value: 7566.9533,m³
